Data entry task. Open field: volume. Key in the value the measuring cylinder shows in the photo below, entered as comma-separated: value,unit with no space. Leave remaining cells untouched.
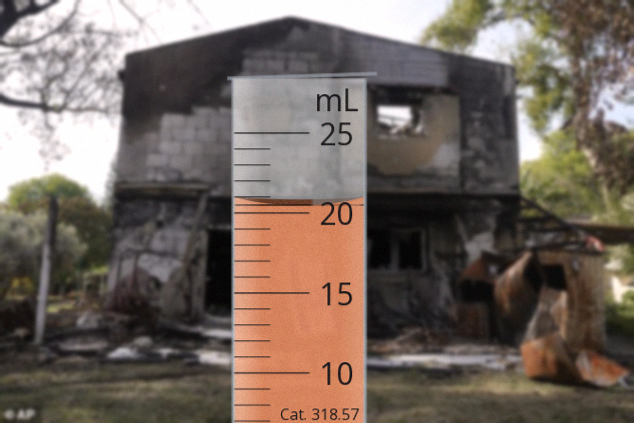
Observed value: 20.5,mL
